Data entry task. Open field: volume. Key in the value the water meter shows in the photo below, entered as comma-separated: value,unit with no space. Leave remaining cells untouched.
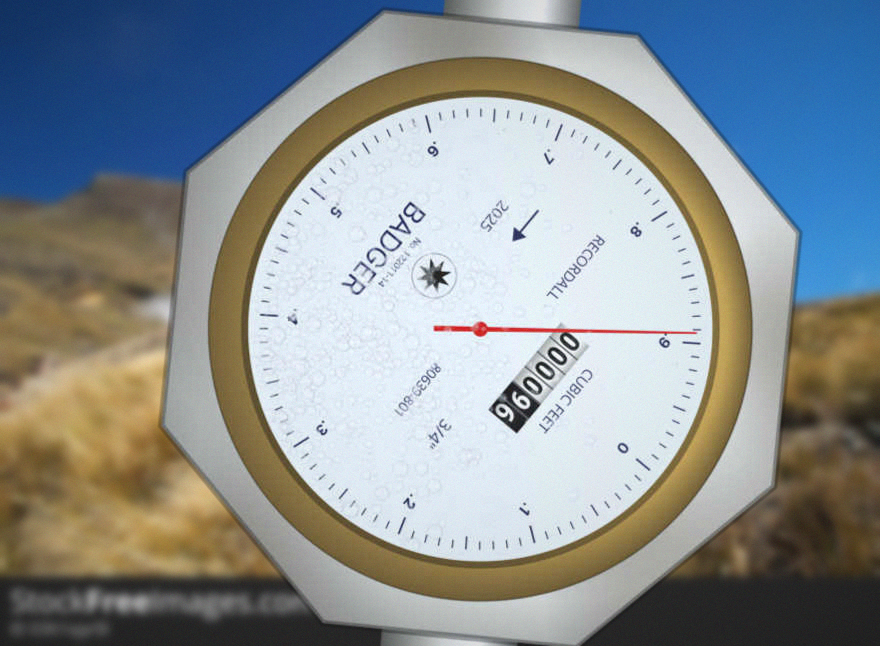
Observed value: 95.89,ft³
